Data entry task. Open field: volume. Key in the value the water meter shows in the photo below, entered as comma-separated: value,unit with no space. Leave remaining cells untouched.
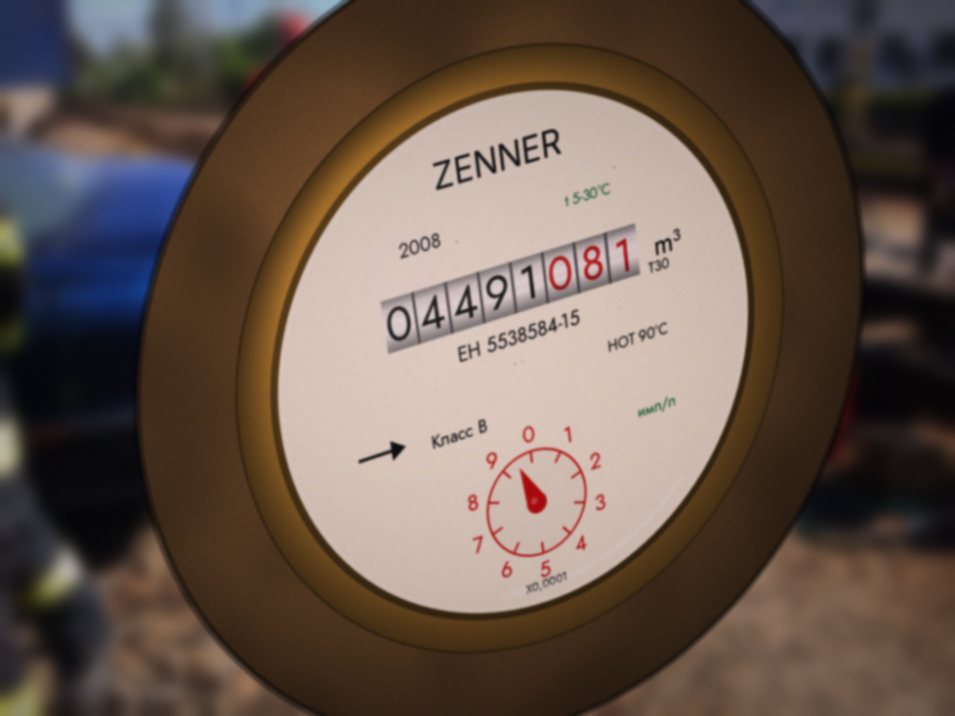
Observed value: 4491.0809,m³
